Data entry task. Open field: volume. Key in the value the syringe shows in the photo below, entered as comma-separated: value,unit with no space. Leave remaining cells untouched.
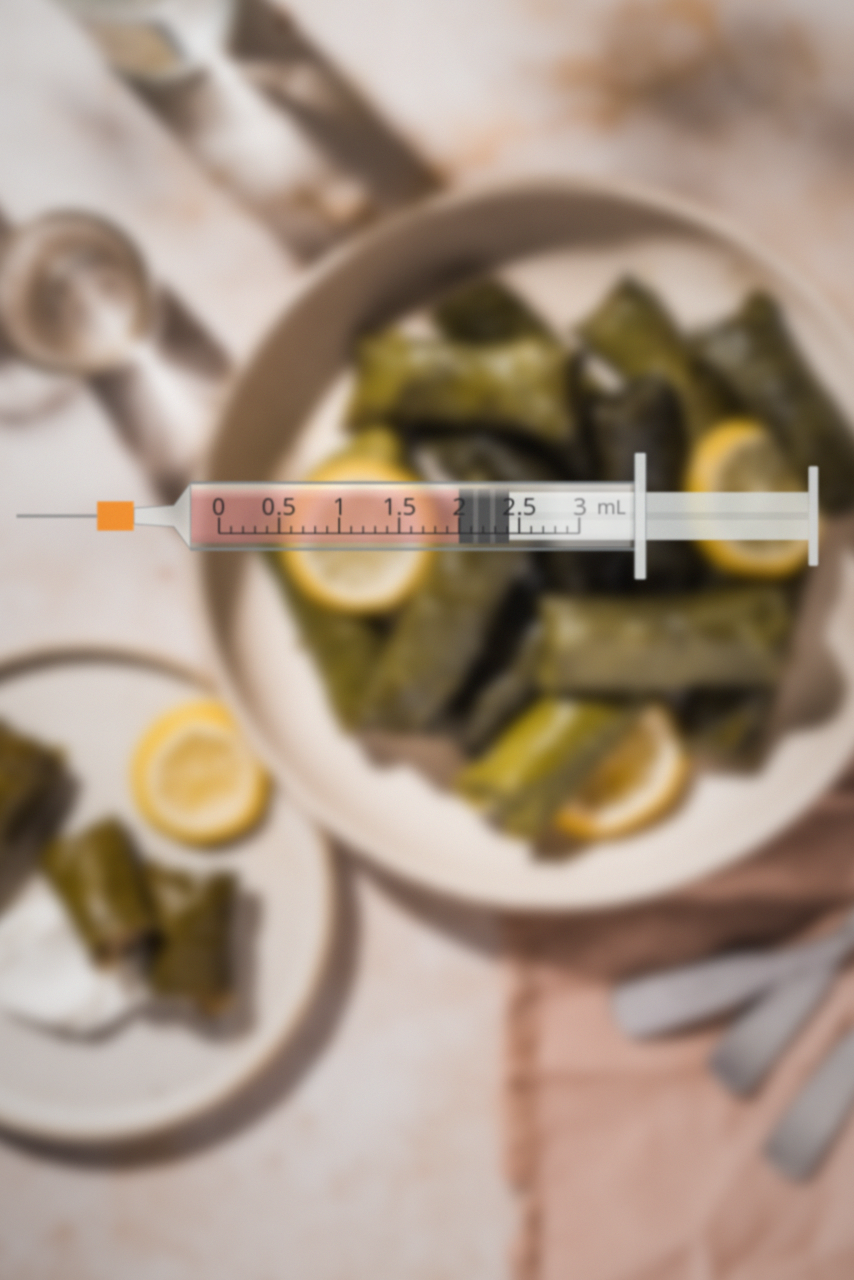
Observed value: 2,mL
